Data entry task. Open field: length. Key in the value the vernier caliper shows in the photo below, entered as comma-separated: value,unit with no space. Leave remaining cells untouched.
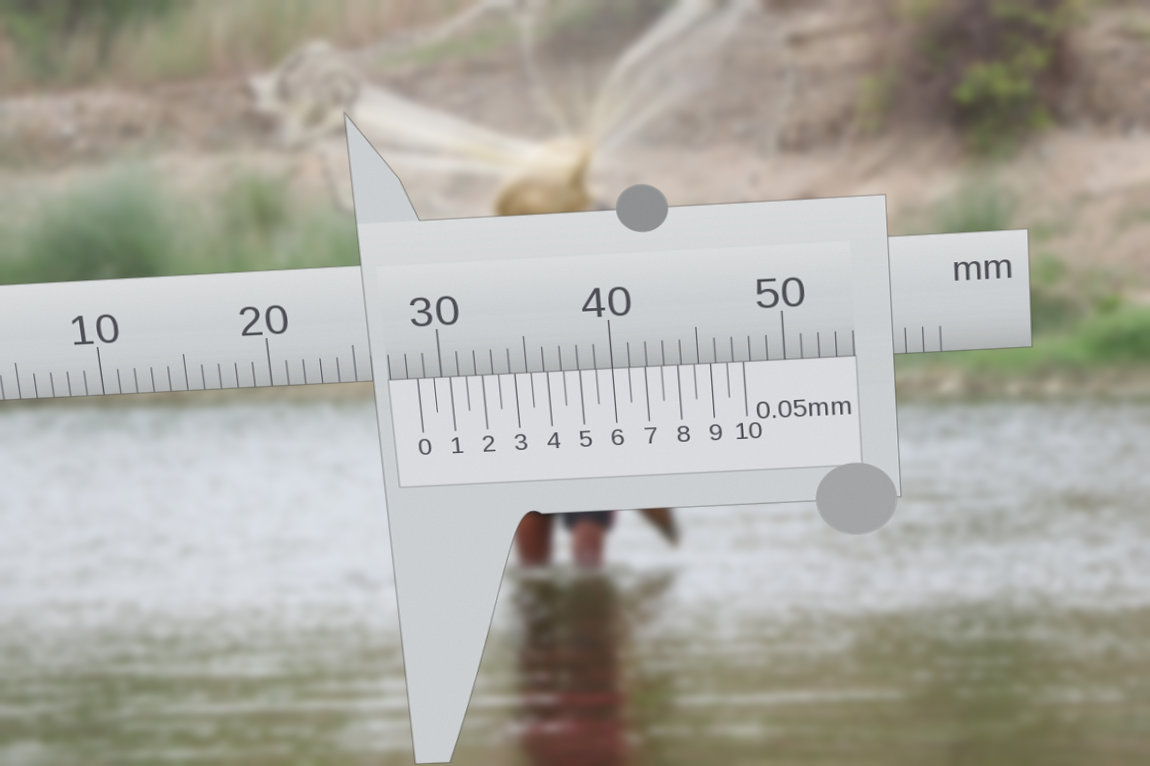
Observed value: 28.6,mm
